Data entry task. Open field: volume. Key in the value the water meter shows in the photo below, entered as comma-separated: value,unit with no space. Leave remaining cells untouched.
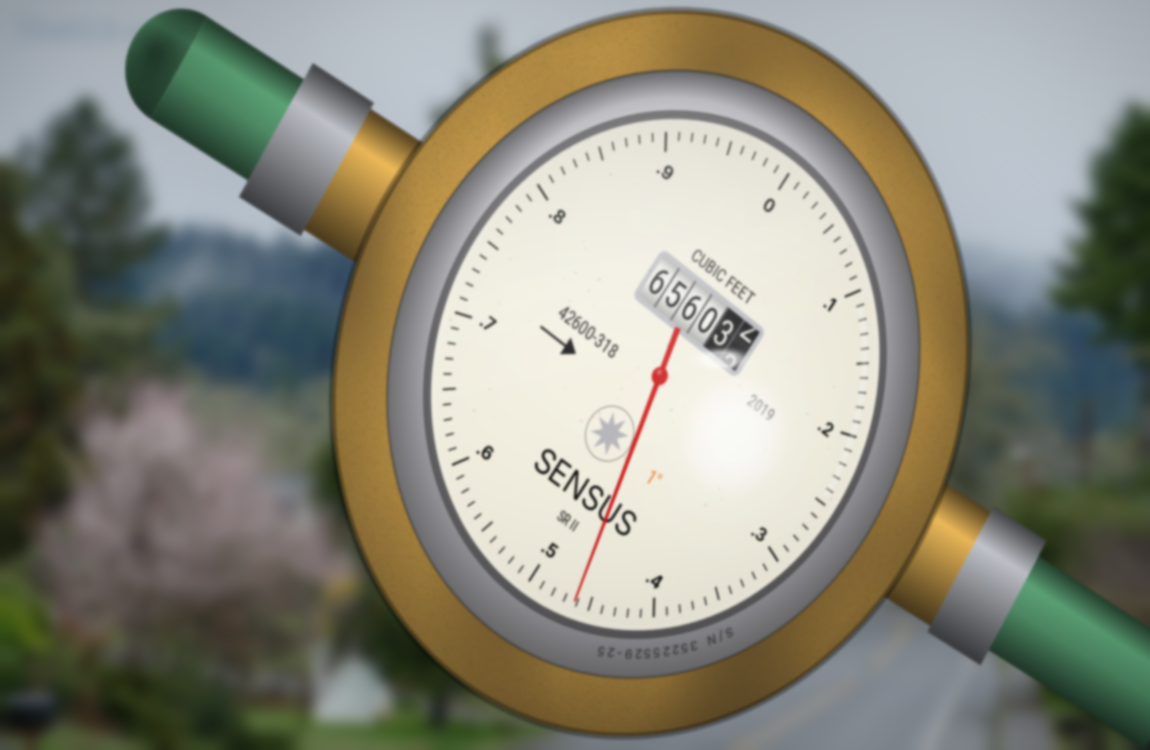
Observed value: 656032.46,ft³
